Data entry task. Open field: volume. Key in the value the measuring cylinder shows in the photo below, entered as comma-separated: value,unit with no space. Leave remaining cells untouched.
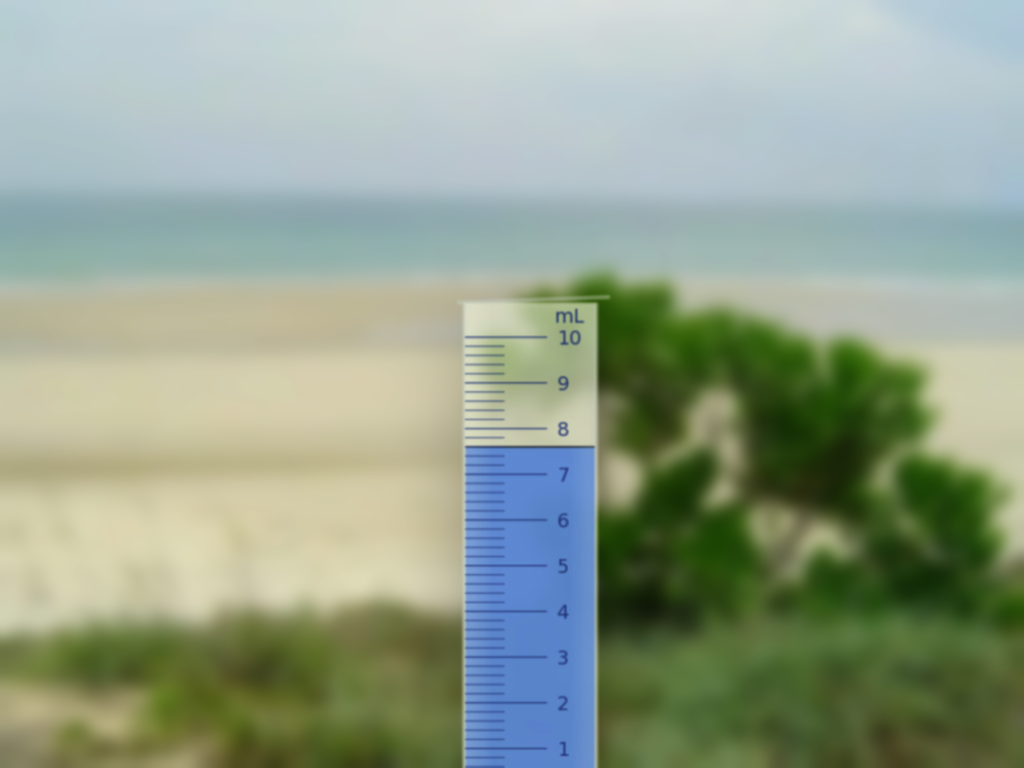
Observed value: 7.6,mL
